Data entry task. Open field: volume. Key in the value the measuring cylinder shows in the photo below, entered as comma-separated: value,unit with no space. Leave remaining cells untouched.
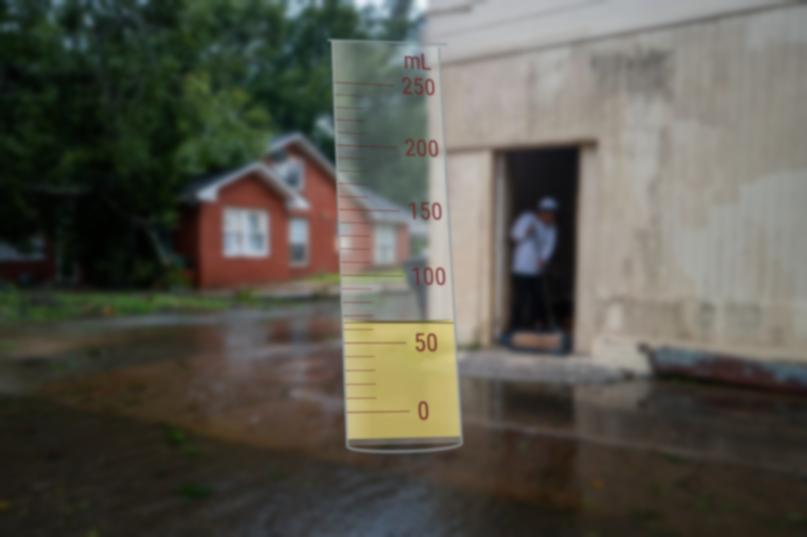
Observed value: 65,mL
